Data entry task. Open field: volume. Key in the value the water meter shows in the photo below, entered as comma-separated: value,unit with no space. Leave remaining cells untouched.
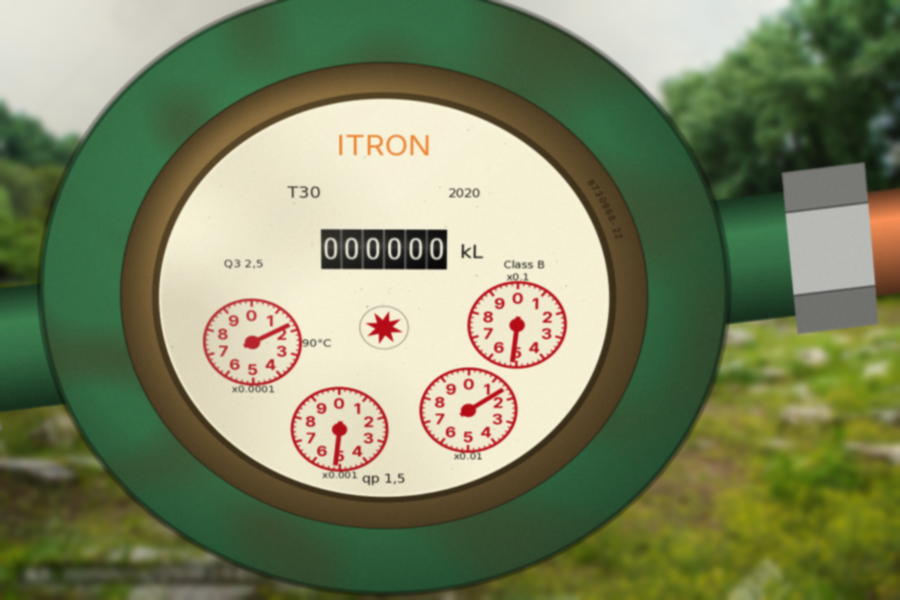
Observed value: 0.5151,kL
